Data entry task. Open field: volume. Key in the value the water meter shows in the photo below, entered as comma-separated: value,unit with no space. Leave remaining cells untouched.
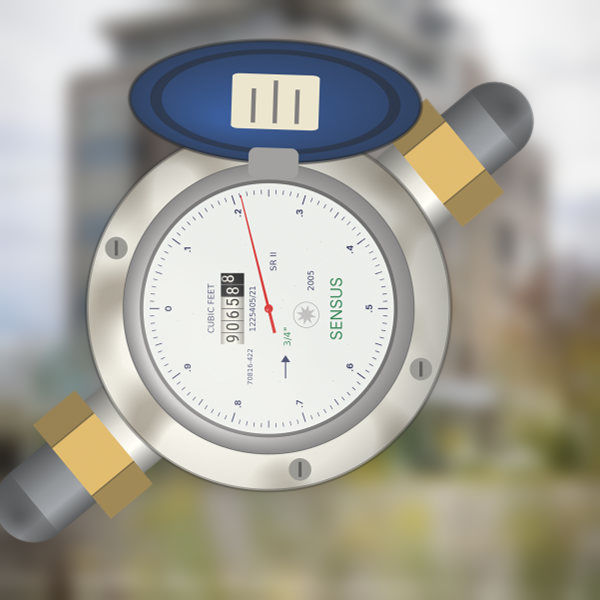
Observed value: 906588.21,ft³
